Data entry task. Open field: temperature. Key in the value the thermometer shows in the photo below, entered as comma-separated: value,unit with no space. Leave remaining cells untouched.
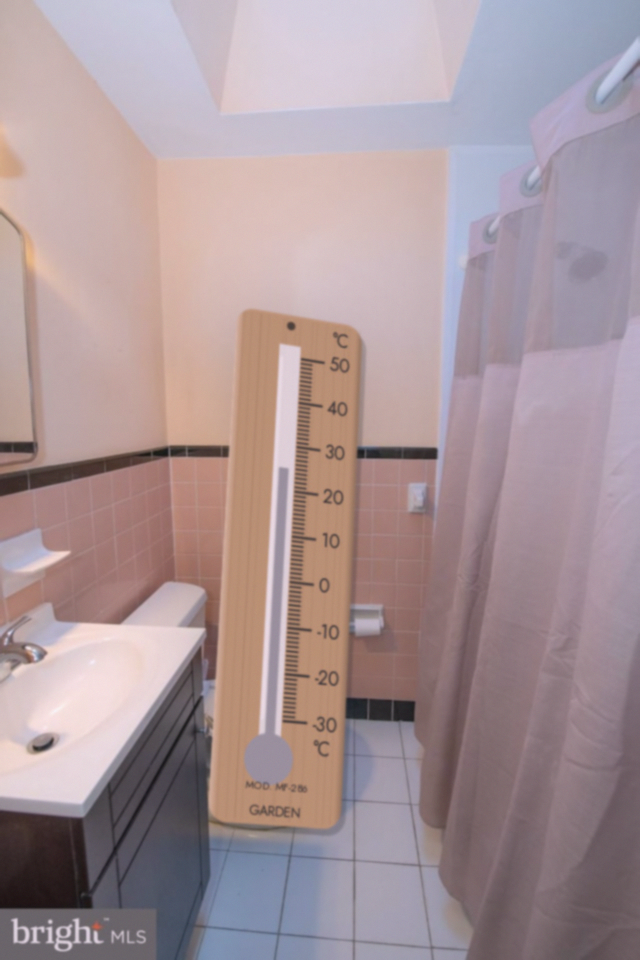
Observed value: 25,°C
